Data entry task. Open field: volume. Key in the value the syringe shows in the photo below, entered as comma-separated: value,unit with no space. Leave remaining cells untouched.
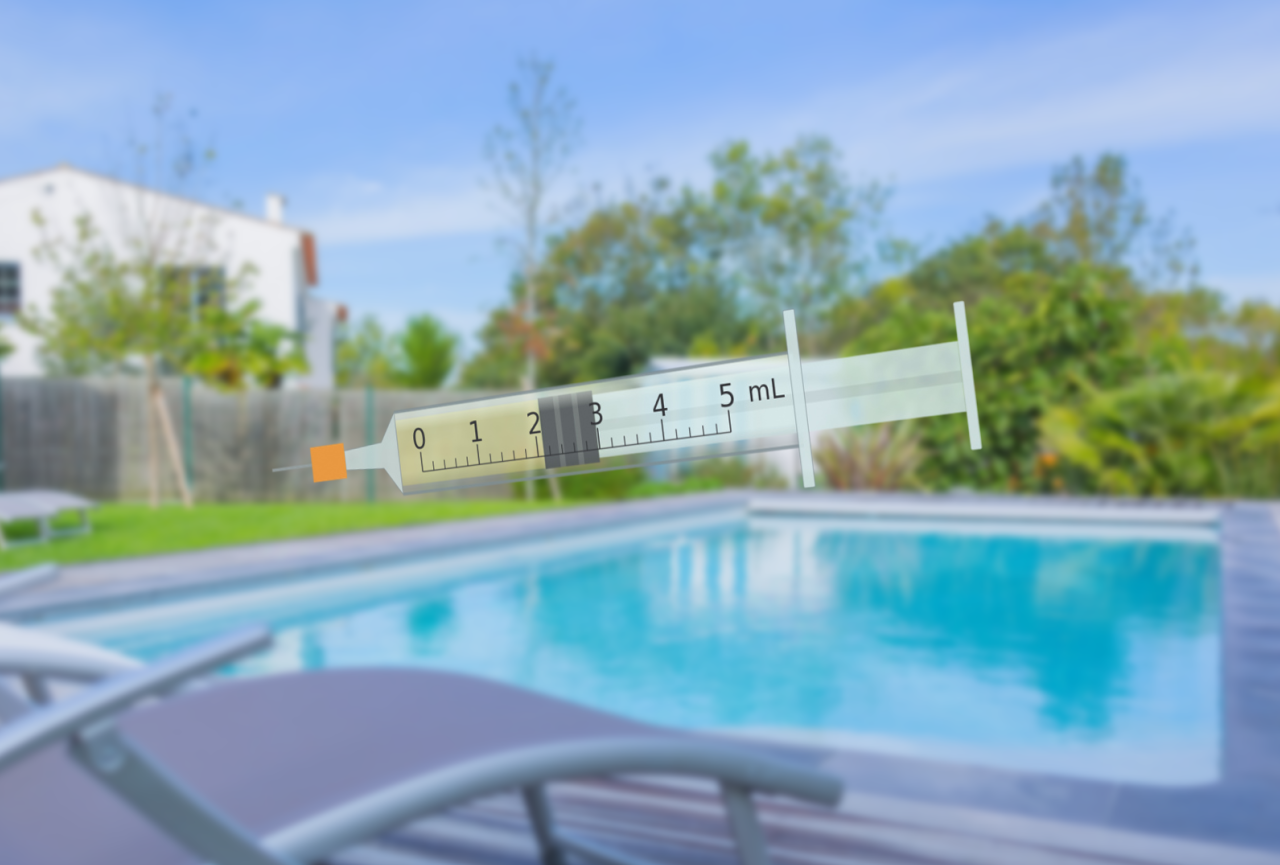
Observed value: 2.1,mL
